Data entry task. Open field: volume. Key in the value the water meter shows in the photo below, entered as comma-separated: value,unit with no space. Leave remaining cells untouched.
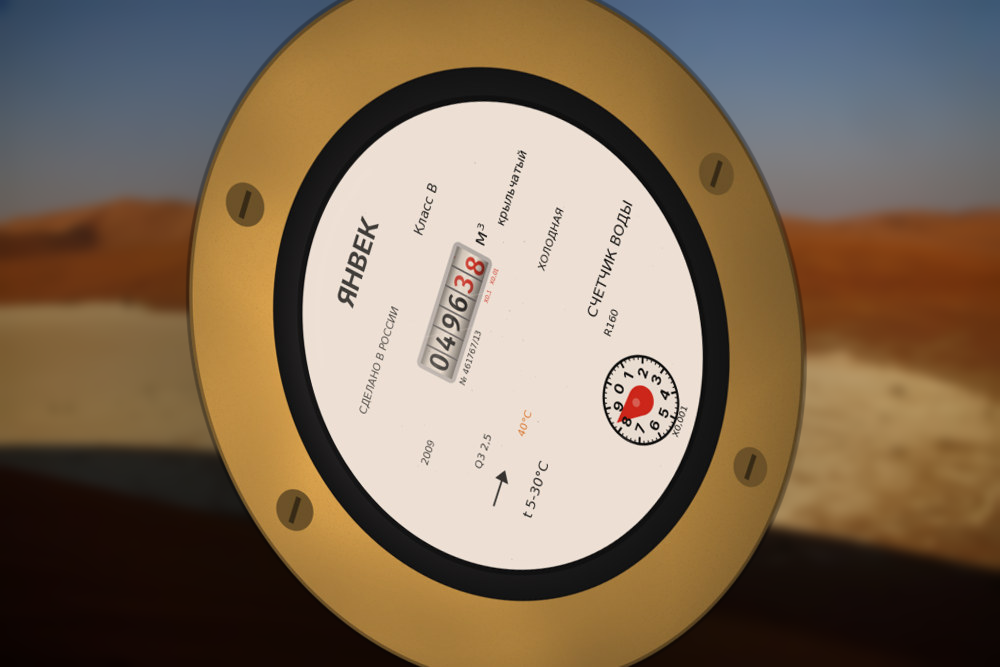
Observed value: 496.378,m³
